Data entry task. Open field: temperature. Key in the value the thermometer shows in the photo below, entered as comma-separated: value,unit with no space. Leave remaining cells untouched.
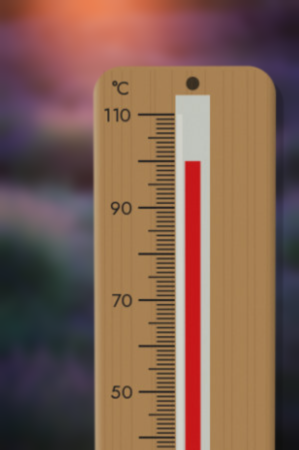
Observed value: 100,°C
